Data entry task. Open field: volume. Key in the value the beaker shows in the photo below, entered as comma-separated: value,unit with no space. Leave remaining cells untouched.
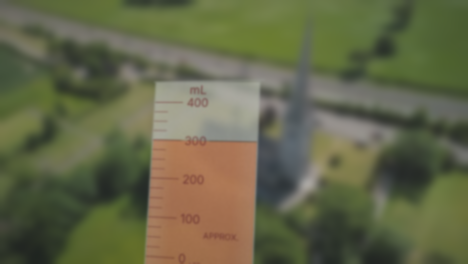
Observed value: 300,mL
